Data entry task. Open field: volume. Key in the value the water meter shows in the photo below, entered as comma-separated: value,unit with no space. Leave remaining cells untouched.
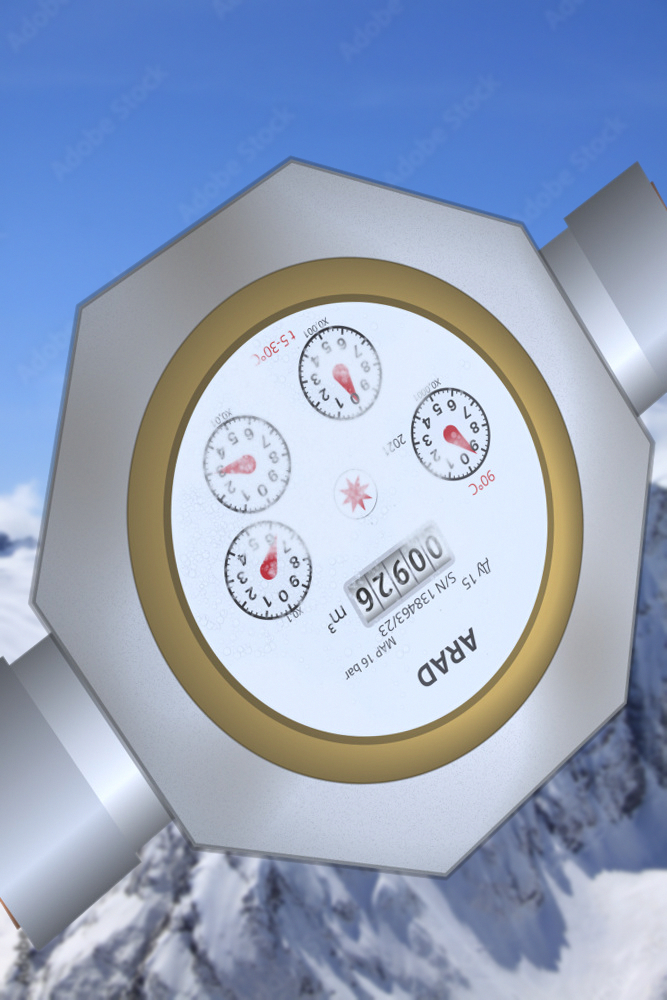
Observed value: 926.6299,m³
